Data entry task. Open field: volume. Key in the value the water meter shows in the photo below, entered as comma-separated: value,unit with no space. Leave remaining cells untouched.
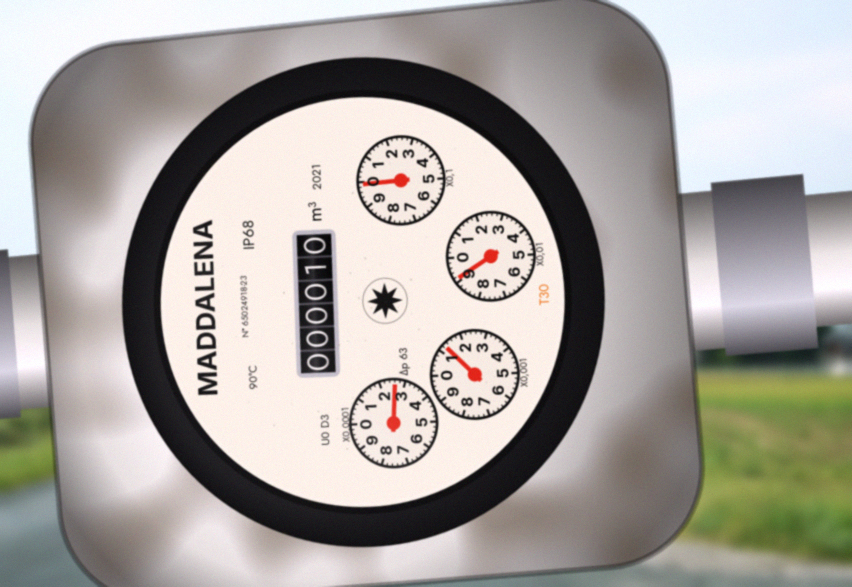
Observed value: 9.9912,m³
